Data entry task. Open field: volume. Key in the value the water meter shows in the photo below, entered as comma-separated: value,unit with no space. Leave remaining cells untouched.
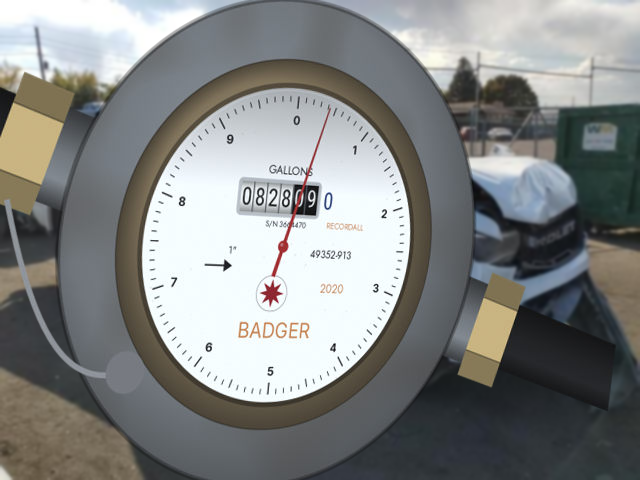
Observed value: 828090.4,gal
